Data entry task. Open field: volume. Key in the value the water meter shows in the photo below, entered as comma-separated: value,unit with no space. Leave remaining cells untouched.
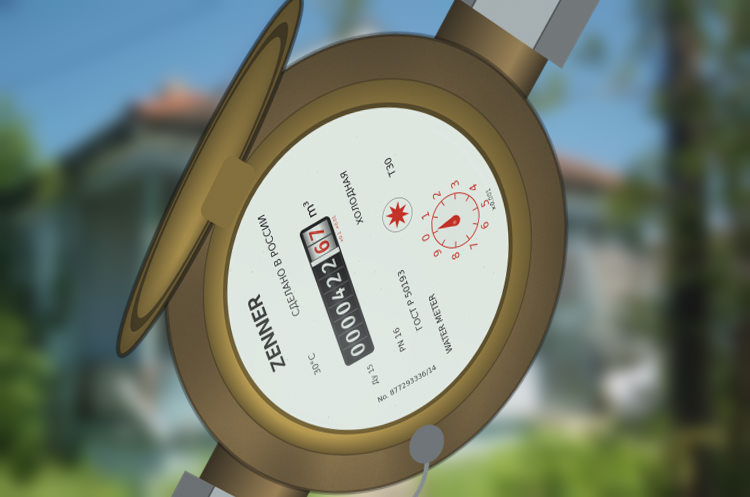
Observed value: 422.670,m³
